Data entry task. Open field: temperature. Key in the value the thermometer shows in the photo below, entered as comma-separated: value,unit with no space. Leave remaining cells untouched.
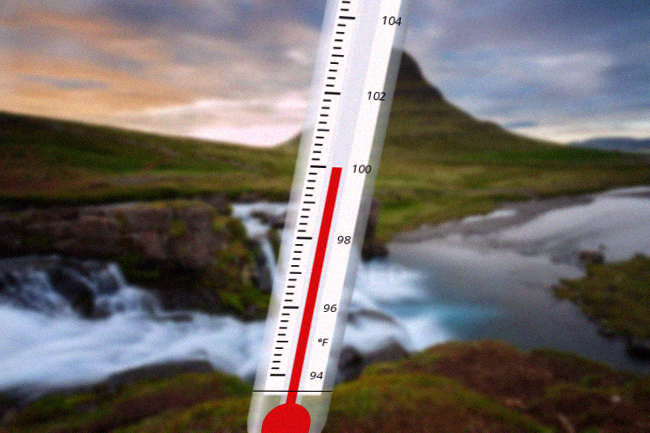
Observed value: 100,°F
